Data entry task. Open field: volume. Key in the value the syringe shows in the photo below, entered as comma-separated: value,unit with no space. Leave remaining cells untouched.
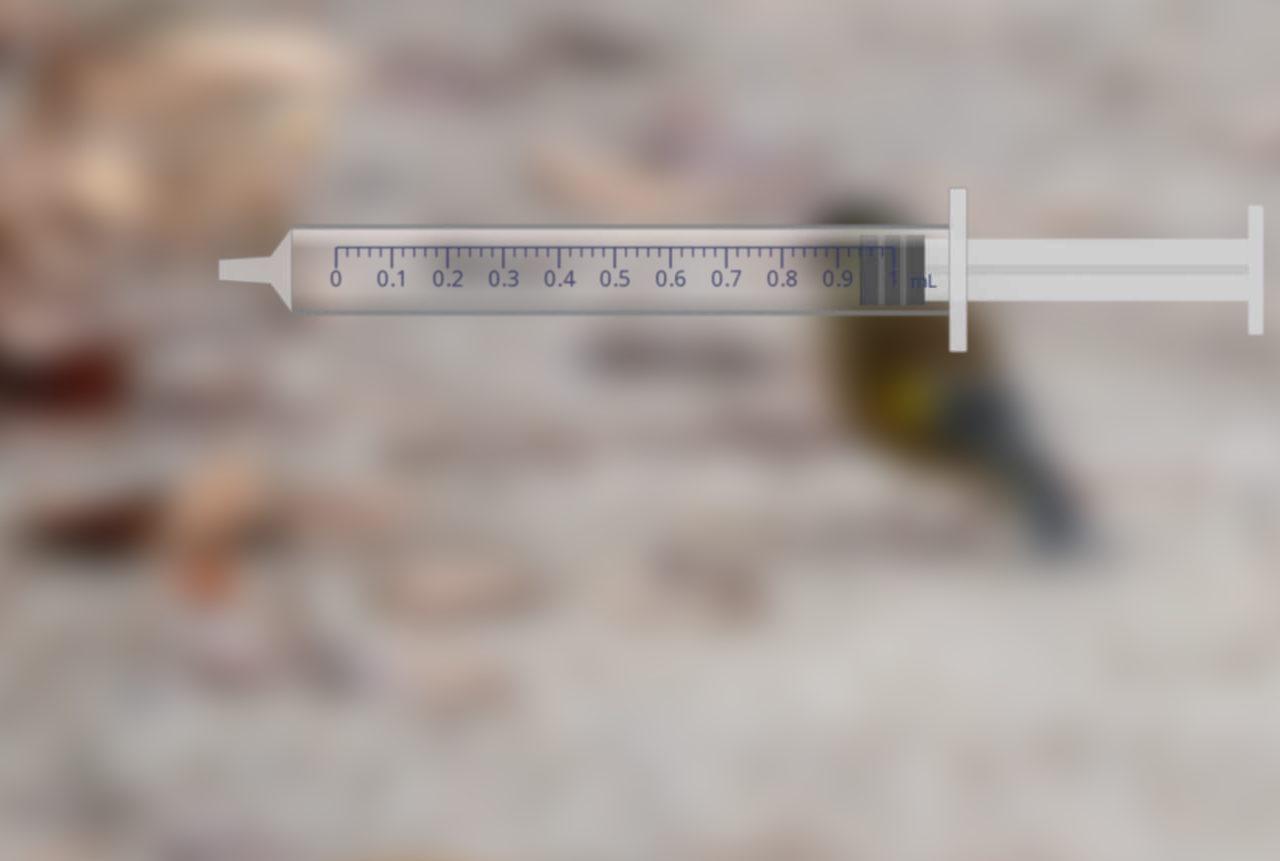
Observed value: 0.94,mL
